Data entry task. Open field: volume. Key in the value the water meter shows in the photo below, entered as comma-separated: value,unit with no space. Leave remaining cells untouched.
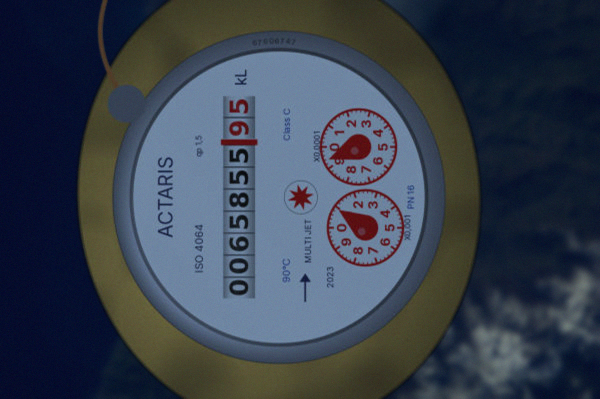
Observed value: 65855.9509,kL
